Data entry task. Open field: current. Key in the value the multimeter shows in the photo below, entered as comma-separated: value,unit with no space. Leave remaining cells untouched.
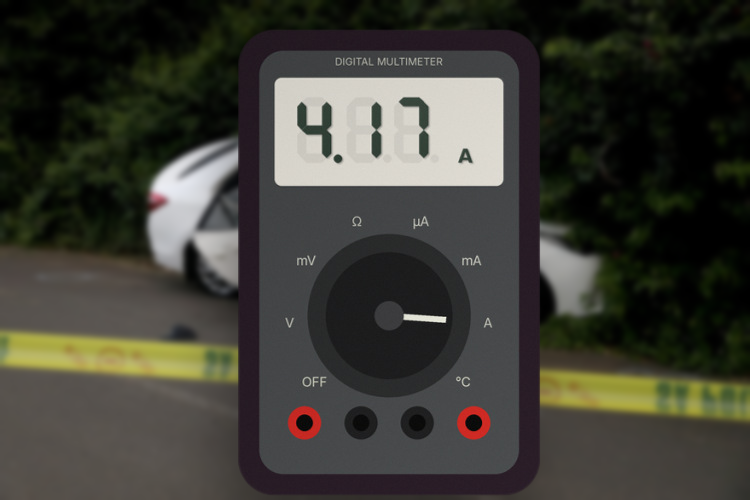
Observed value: 4.17,A
